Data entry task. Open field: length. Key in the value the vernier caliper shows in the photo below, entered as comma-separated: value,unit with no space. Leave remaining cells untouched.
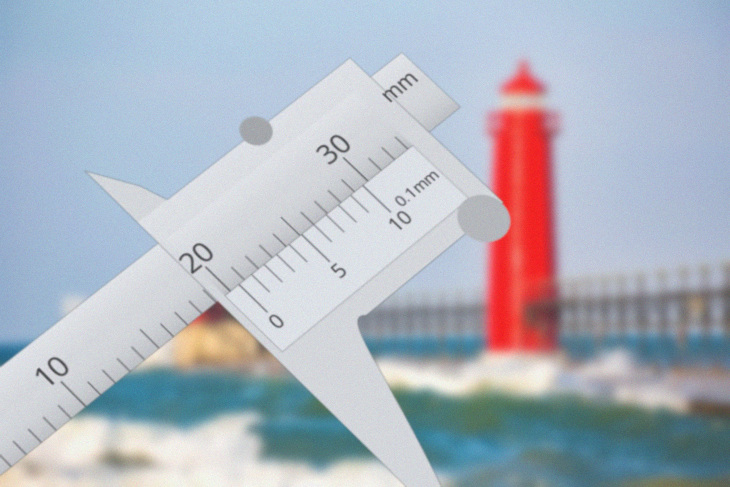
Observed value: 20.6,mm
